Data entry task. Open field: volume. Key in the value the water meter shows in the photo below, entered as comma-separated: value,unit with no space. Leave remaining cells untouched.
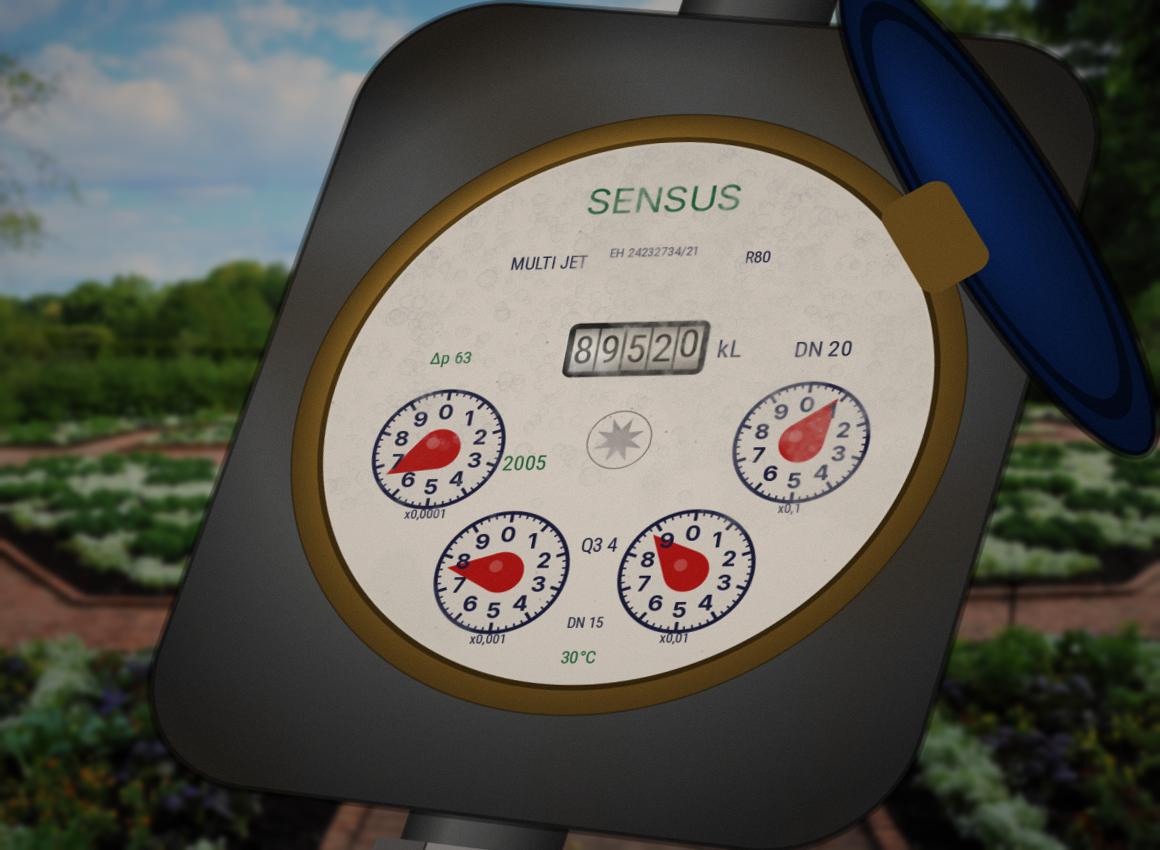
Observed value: 89520.0876,kL
